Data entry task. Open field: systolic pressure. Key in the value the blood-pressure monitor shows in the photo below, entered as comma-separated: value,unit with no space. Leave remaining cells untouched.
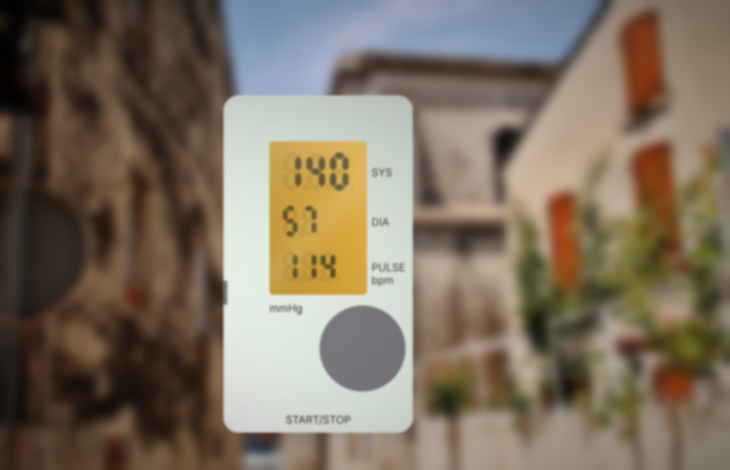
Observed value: 140,mmHg
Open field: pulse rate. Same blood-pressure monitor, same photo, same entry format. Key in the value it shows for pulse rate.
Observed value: 114,bpm
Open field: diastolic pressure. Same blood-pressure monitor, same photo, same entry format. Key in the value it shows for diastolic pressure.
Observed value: 57,mmHg
